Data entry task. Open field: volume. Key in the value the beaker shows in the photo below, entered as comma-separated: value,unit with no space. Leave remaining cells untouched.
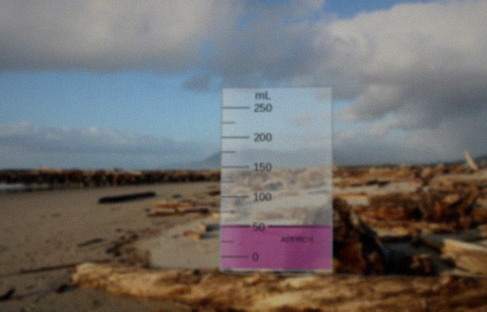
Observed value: 50,mL
